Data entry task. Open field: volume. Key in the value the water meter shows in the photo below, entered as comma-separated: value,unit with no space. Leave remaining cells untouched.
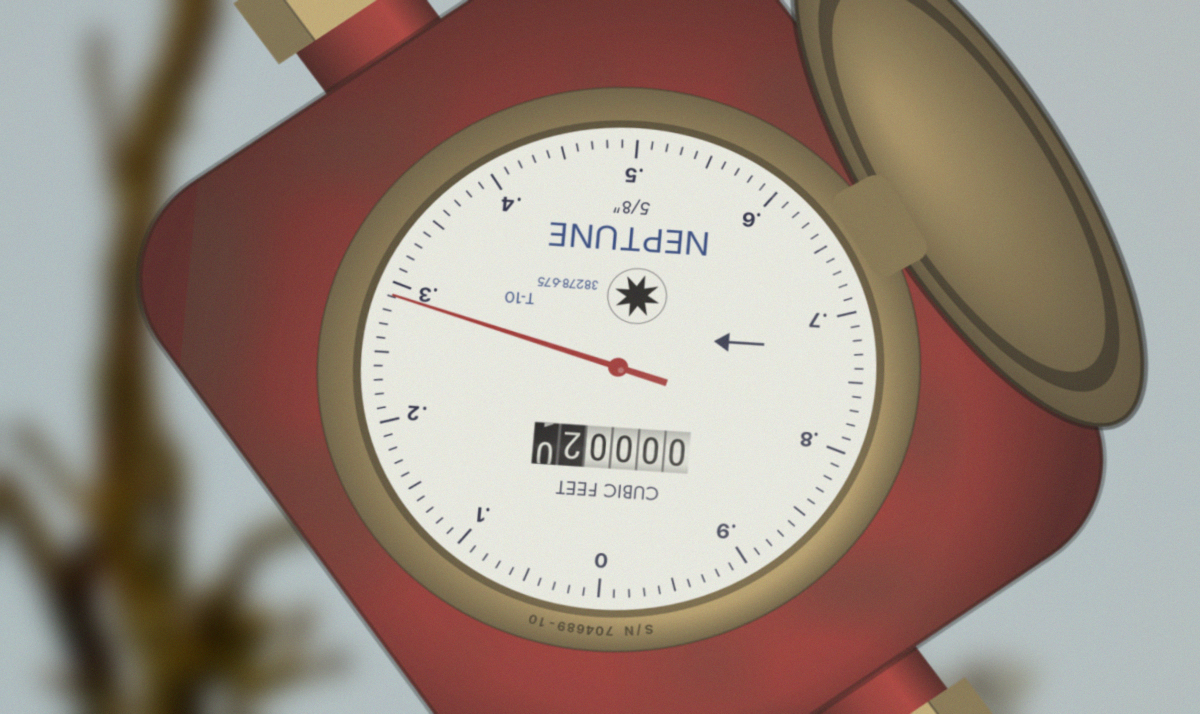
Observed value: 20.29,ft³
